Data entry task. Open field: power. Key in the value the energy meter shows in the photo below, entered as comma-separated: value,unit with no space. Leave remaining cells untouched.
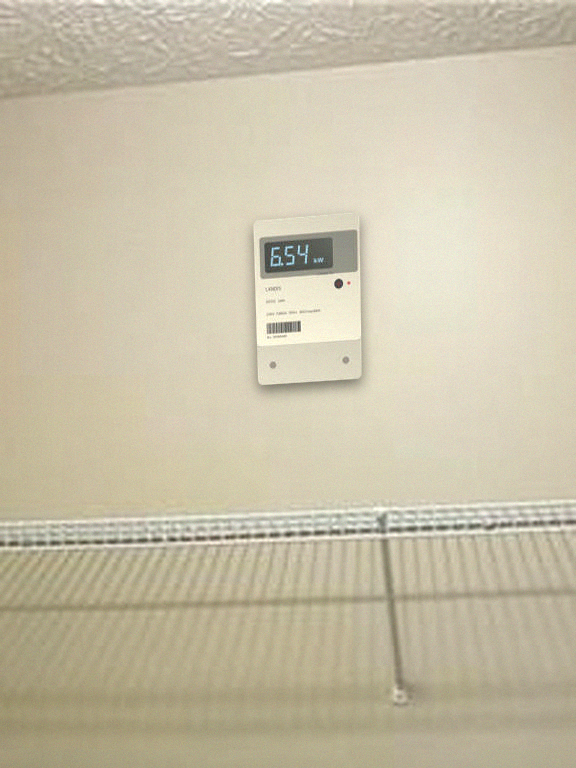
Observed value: 6.54,kW
